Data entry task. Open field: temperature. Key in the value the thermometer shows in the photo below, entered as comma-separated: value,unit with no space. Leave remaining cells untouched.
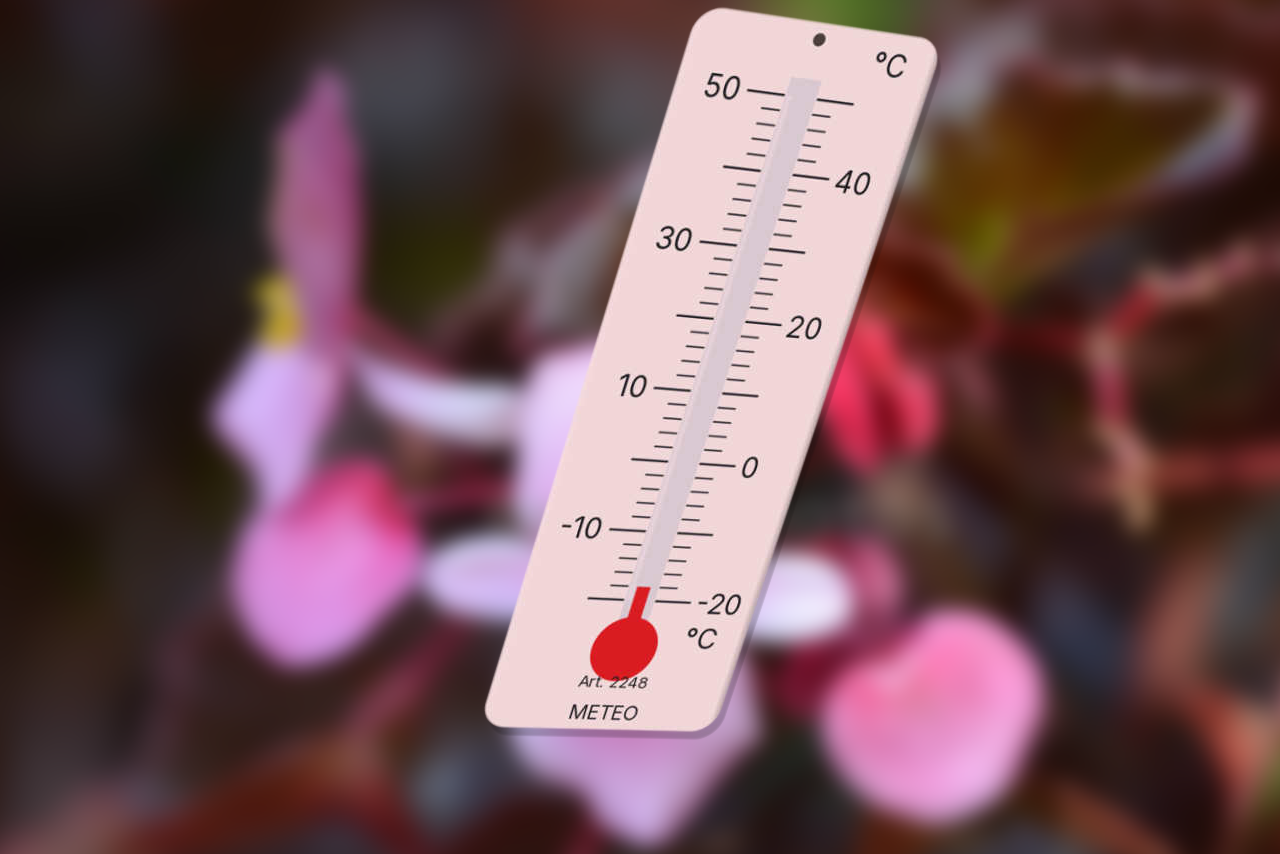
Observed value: -18,°C
